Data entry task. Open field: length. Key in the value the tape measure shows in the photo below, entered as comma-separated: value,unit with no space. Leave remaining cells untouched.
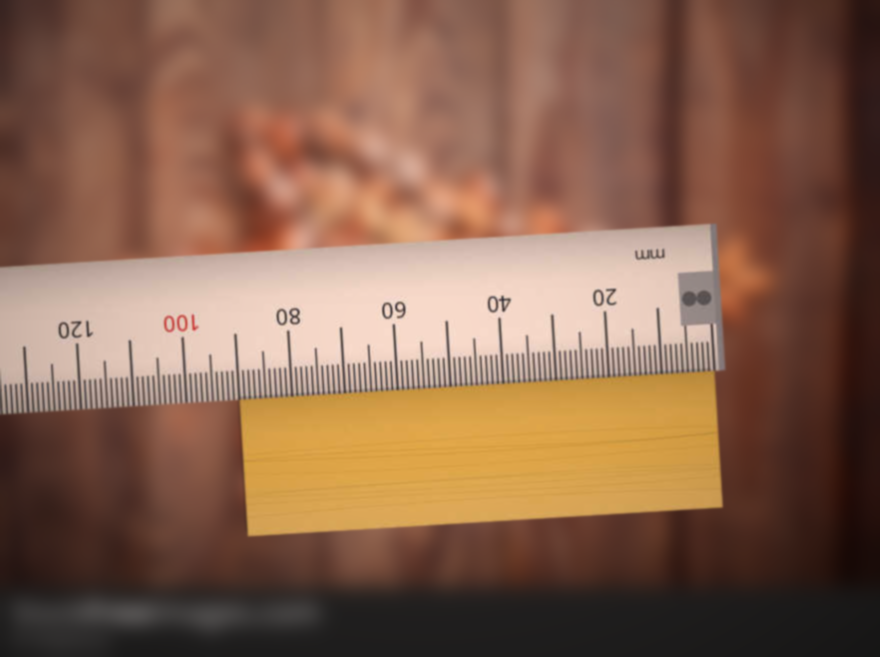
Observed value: 90,mm
